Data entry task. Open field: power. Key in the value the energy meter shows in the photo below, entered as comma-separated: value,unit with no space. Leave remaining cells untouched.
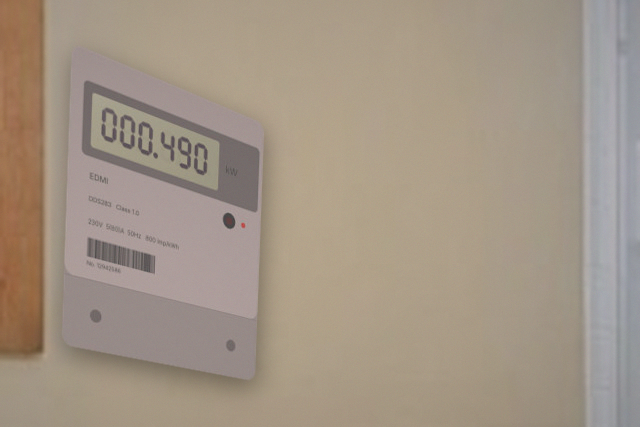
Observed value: 0.490,kW
